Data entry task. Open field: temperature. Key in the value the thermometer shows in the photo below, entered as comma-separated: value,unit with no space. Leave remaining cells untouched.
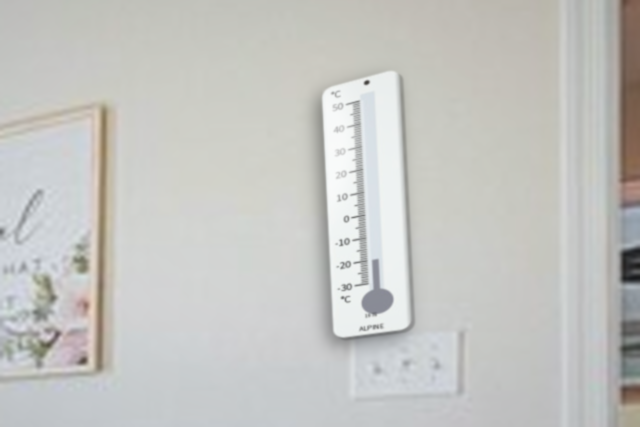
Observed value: -20,°C
